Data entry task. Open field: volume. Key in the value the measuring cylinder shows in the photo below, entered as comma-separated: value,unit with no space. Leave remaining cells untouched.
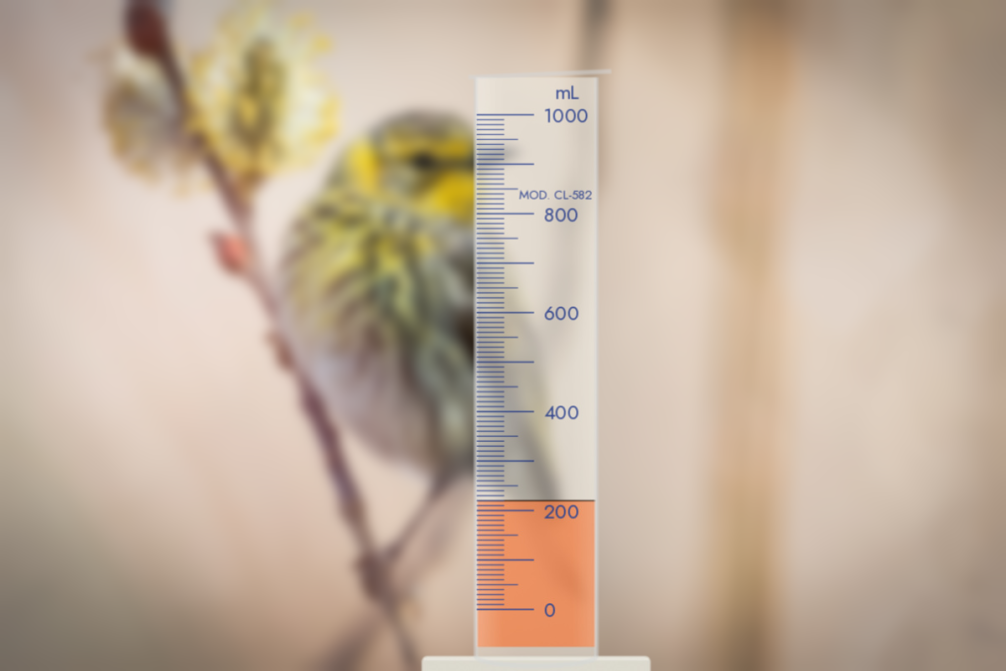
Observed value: 220,mL
